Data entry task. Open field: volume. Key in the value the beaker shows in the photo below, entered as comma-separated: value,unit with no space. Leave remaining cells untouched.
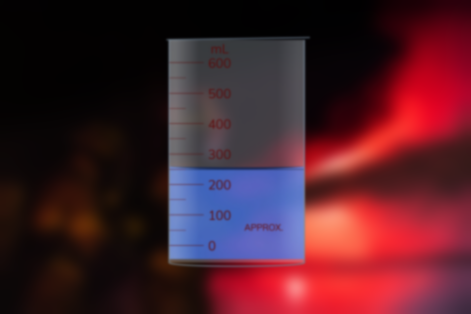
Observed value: 250,mL
